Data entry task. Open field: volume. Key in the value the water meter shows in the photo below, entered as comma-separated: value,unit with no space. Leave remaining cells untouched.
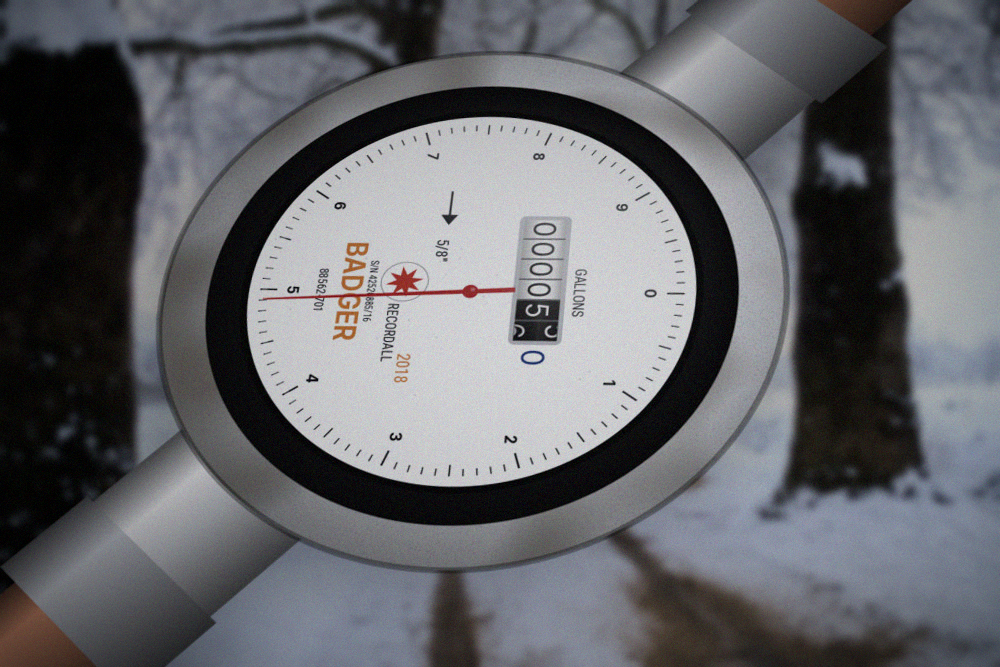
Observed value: 554.9,gal
